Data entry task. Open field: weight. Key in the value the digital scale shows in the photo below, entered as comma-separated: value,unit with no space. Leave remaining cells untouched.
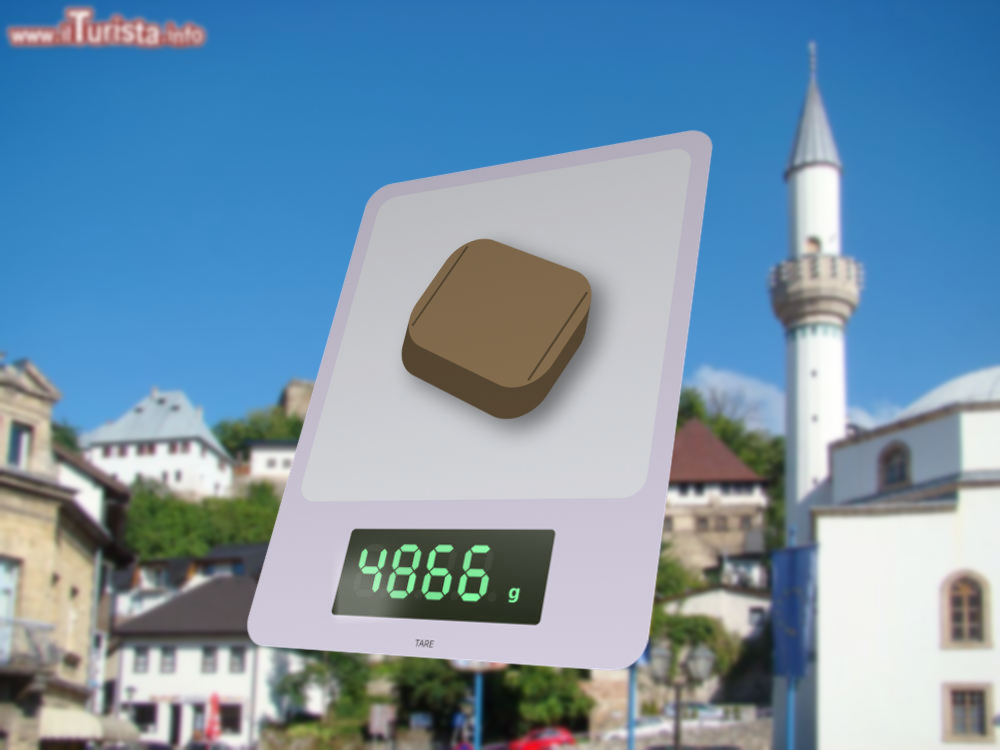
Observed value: 4866,g
